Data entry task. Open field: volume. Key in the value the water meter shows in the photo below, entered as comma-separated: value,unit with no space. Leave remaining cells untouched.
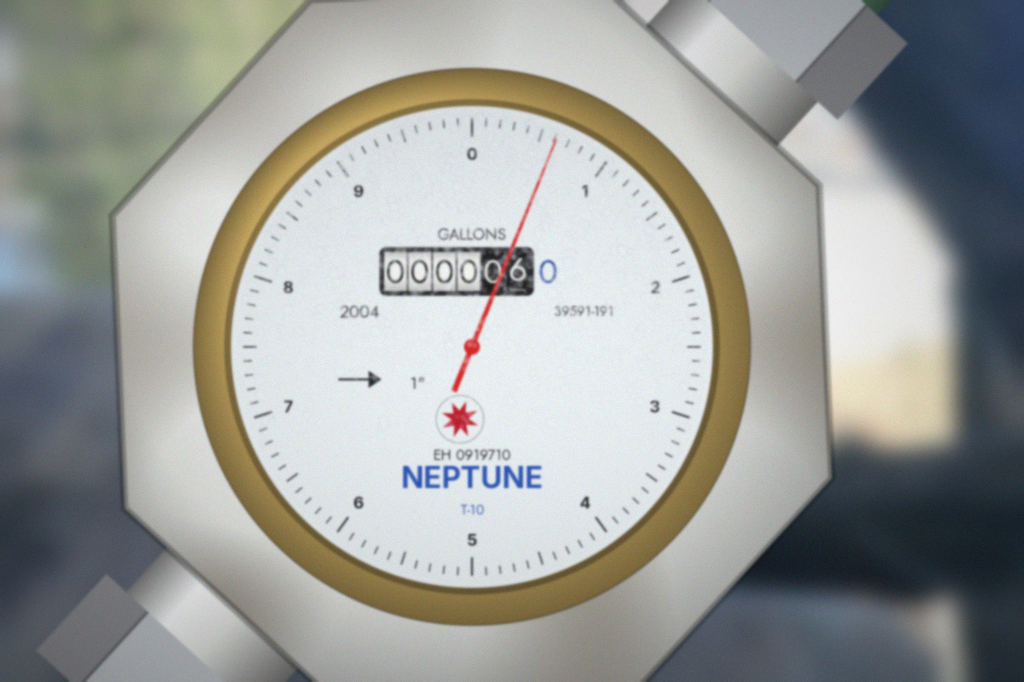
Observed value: 60.6,gal
